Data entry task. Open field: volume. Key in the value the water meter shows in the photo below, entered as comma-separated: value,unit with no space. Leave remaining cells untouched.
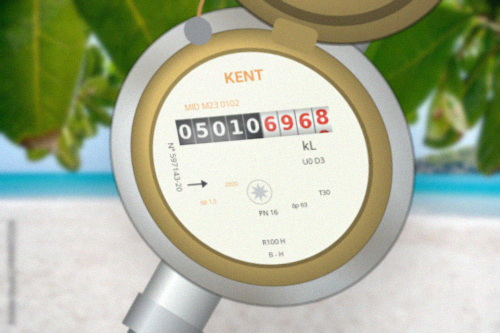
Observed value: 5010.6968,kL
